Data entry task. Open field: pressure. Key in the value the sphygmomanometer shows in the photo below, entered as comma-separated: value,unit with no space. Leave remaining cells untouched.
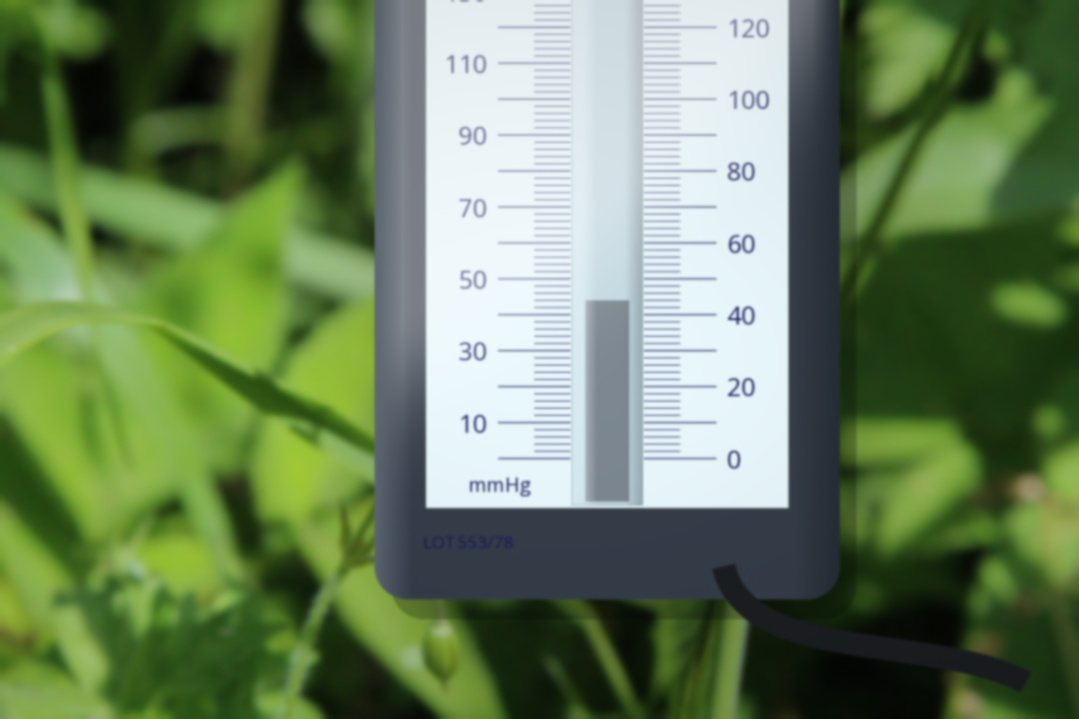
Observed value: 44,mmHg
